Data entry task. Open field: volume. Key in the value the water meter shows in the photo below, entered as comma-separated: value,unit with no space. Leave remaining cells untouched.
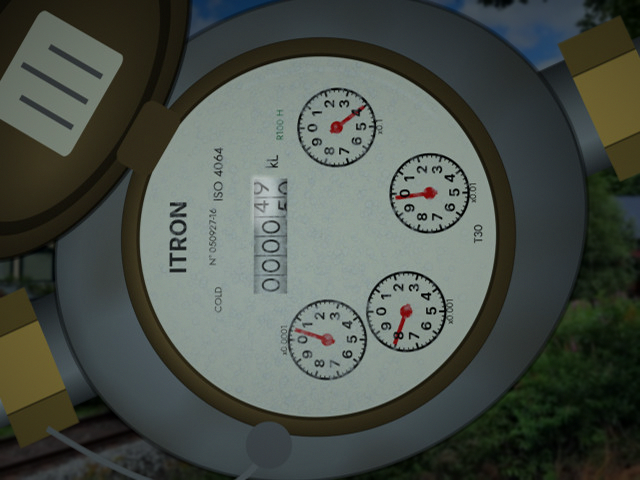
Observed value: 49.3980,kL
